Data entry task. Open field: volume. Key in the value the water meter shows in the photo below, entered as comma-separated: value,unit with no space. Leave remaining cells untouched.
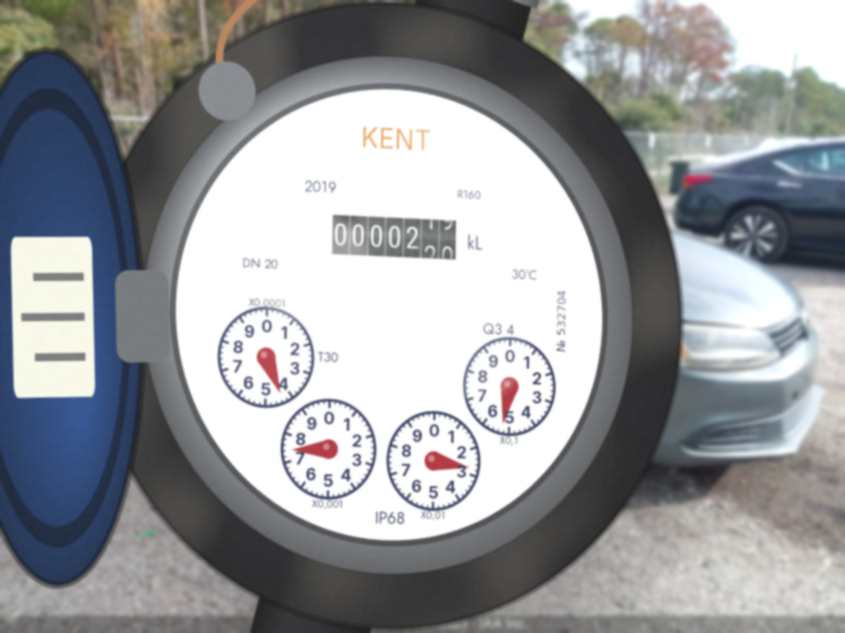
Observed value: 219.5274,kL
